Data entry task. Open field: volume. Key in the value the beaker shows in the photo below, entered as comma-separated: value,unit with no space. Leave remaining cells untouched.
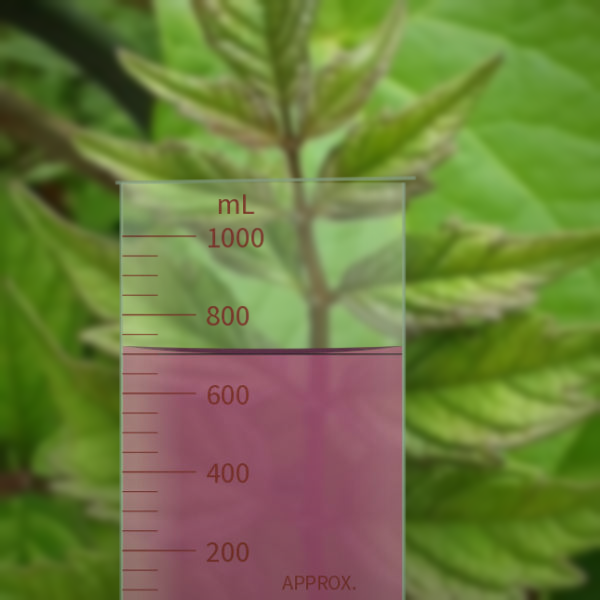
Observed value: 700,mL
